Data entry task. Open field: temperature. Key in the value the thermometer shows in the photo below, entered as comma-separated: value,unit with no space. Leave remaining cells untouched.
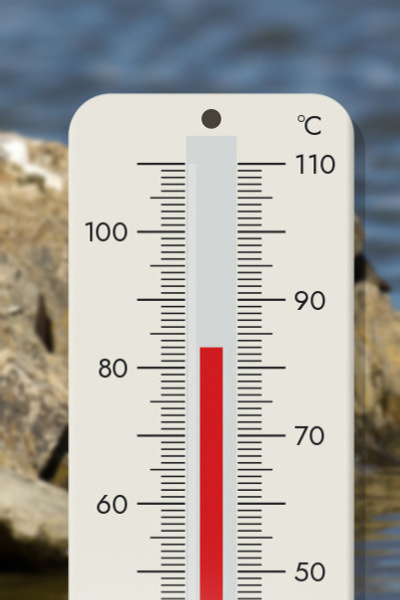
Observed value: 83,°C
